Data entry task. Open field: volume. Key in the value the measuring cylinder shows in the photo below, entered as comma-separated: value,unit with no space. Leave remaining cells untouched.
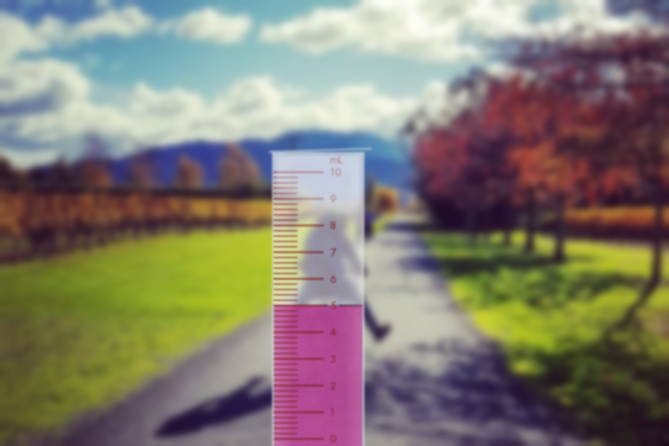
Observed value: 5,mL
